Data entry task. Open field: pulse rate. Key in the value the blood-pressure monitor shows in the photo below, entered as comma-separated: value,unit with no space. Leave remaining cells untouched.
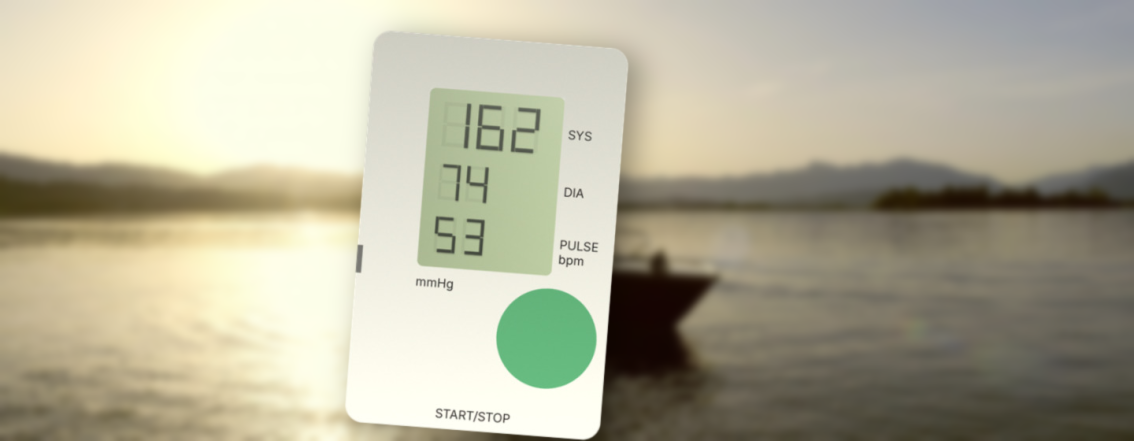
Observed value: 53,bpm
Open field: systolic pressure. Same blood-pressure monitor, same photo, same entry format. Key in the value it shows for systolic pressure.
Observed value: 162,mmHg
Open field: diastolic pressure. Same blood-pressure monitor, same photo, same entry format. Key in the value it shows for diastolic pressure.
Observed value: 74,mmHg
